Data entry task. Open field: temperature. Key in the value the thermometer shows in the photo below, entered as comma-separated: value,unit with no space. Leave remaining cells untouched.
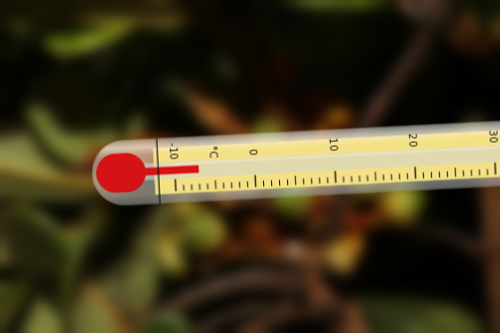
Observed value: -7,°C
